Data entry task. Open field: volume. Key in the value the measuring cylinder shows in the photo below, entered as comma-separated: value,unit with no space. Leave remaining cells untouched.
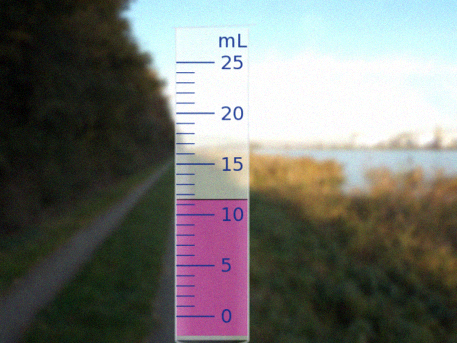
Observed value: 11.5,mL
